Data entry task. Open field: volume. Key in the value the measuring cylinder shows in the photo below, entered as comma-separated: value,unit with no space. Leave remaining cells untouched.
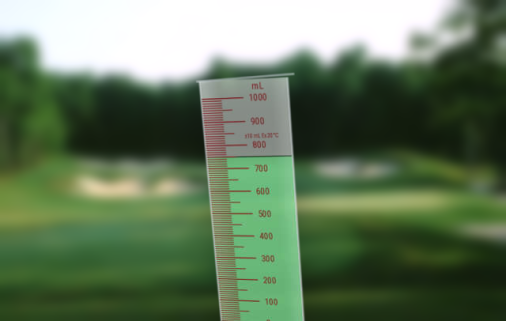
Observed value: 750,mL
